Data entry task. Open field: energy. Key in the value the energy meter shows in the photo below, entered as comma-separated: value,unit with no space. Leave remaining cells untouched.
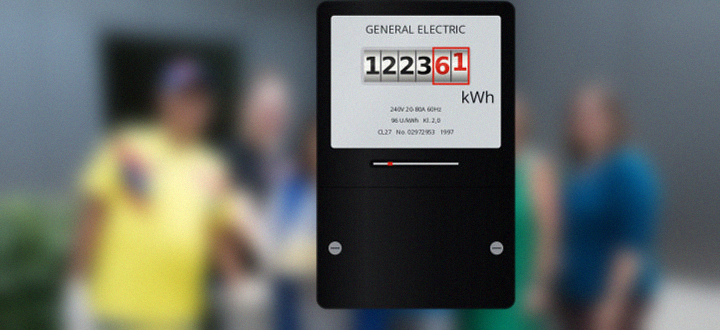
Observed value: 1223.61,kWh
